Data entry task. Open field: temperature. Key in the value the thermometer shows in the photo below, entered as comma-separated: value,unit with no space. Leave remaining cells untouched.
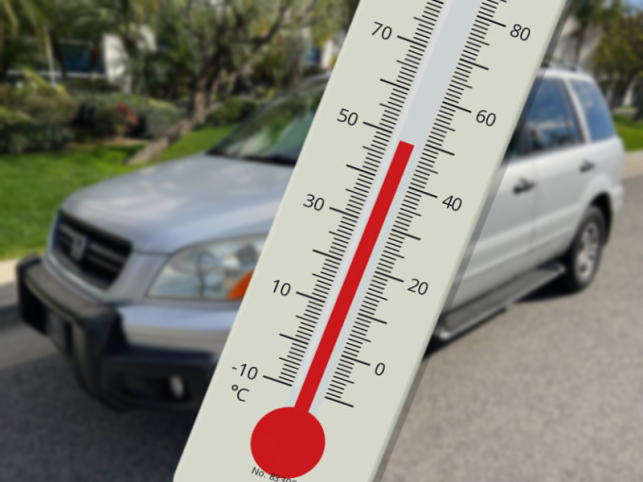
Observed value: 49,°C
